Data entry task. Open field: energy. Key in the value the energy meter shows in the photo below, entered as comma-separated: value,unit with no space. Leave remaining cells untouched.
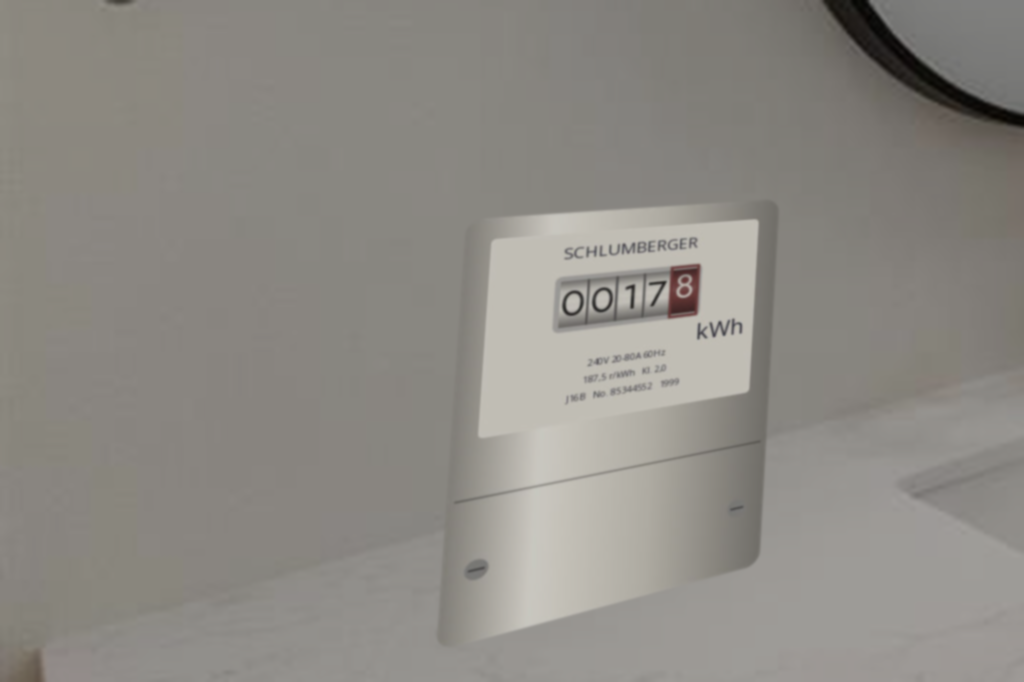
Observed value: 17.8,kWh
